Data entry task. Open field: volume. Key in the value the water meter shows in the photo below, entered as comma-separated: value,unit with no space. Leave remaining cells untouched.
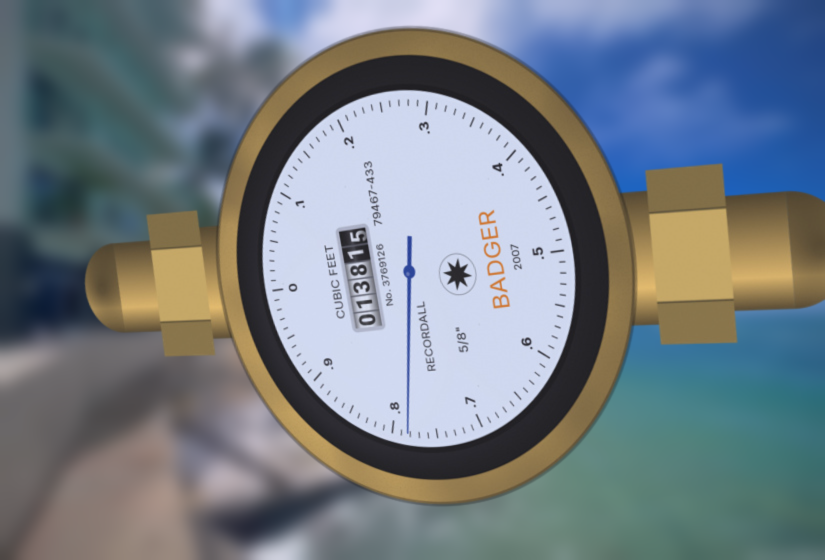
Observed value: 13814.78,ft³
